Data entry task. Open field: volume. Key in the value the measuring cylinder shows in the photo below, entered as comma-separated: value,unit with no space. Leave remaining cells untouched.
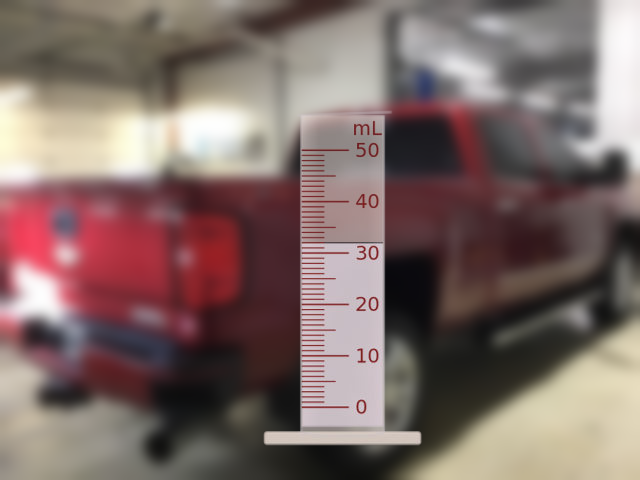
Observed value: 32,mL
